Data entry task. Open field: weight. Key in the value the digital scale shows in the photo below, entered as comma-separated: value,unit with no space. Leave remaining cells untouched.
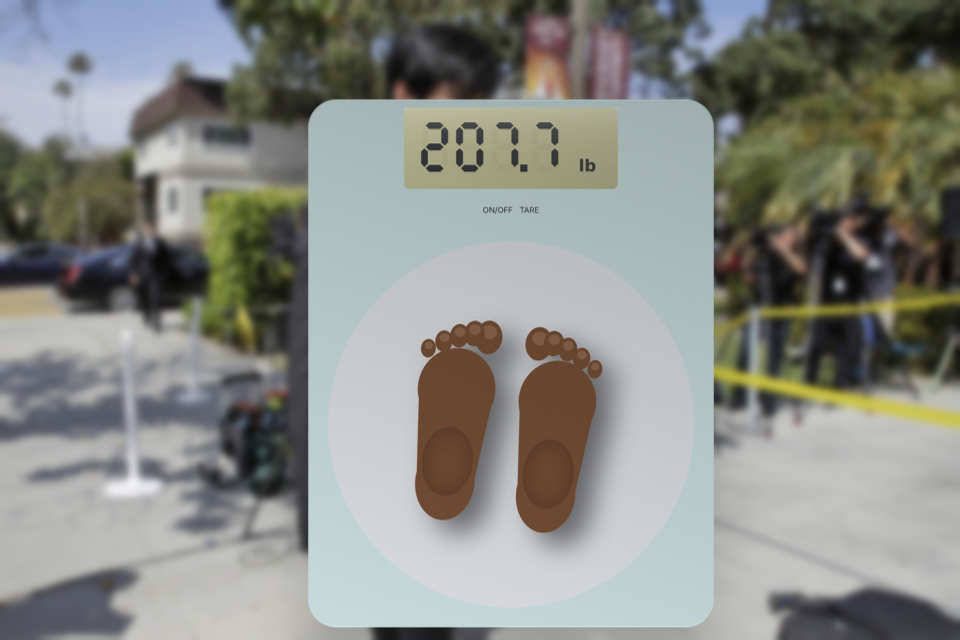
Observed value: 207.7,lb
